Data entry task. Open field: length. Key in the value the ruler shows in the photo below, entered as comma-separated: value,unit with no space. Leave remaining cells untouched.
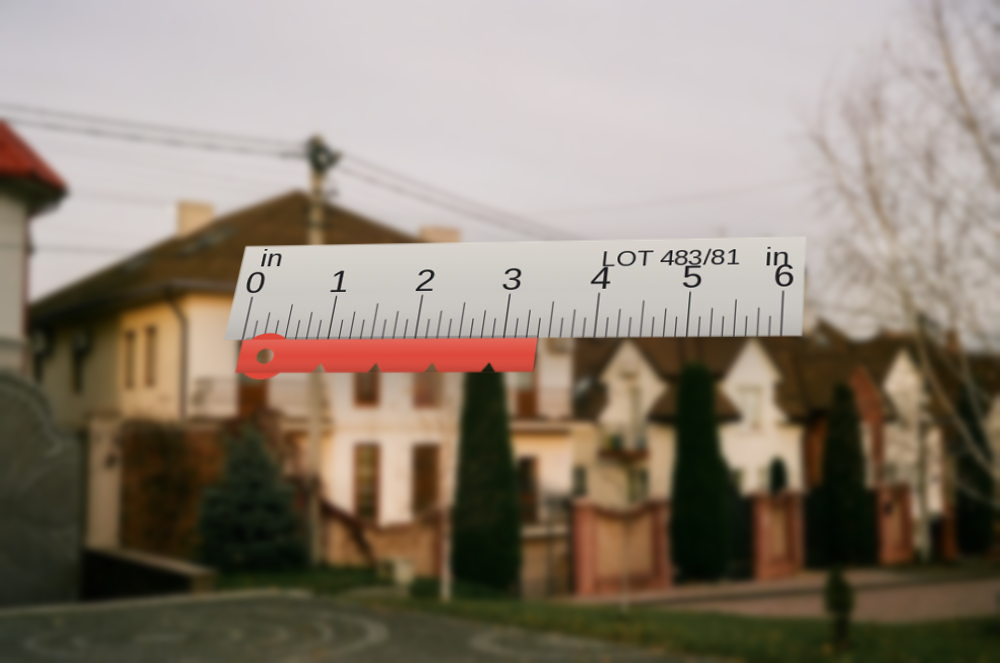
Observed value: 3.375,in
